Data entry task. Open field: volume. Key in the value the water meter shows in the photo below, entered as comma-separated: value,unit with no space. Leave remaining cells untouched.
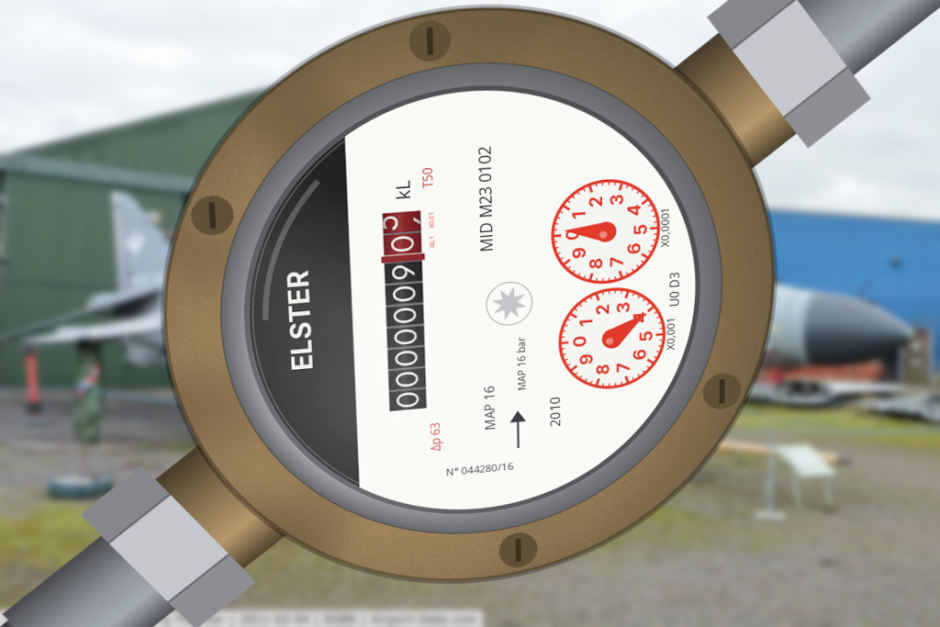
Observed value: 9.0540,kL
